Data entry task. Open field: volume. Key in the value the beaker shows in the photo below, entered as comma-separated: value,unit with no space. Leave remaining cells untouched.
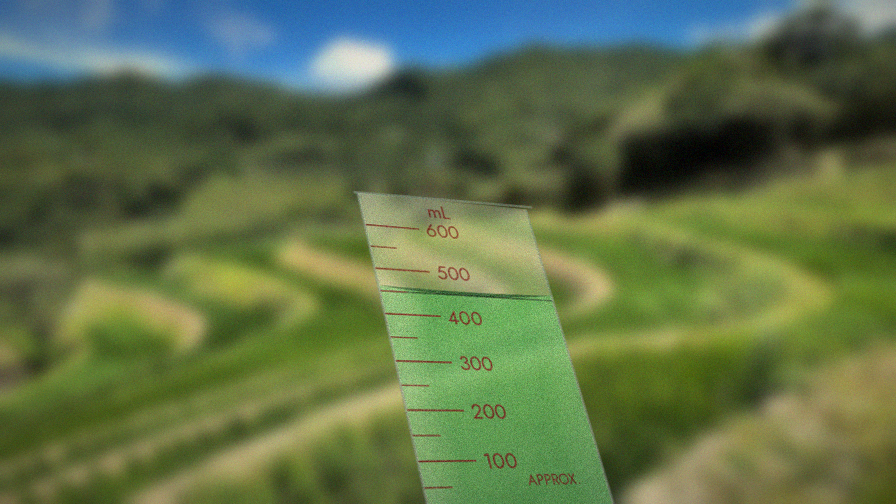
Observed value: 450,mL
